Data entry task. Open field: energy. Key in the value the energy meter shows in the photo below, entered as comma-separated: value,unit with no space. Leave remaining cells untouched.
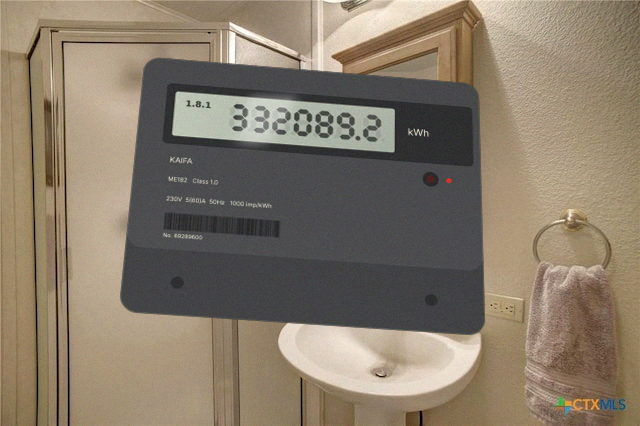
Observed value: 332089.2,kWh
